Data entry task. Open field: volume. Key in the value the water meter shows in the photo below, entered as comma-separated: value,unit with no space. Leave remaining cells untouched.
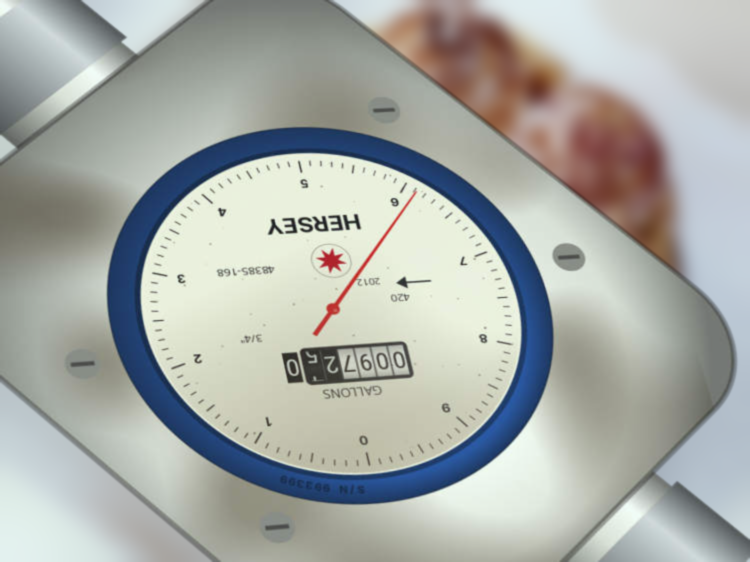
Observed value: 97246.1,gal
